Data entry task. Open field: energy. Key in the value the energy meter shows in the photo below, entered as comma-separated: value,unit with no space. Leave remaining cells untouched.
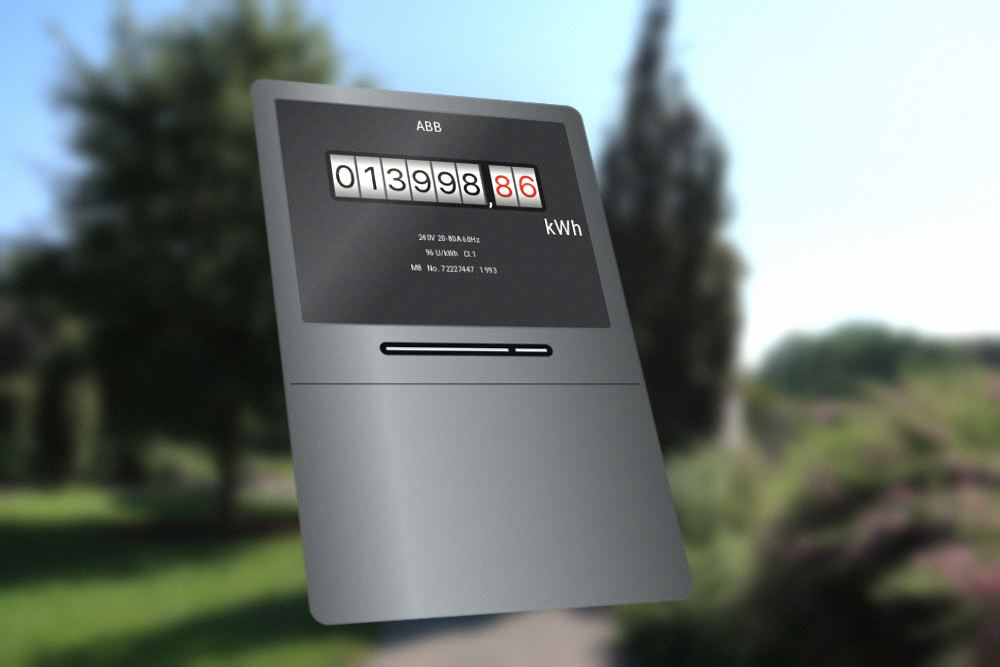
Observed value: 13998.86,kWh
